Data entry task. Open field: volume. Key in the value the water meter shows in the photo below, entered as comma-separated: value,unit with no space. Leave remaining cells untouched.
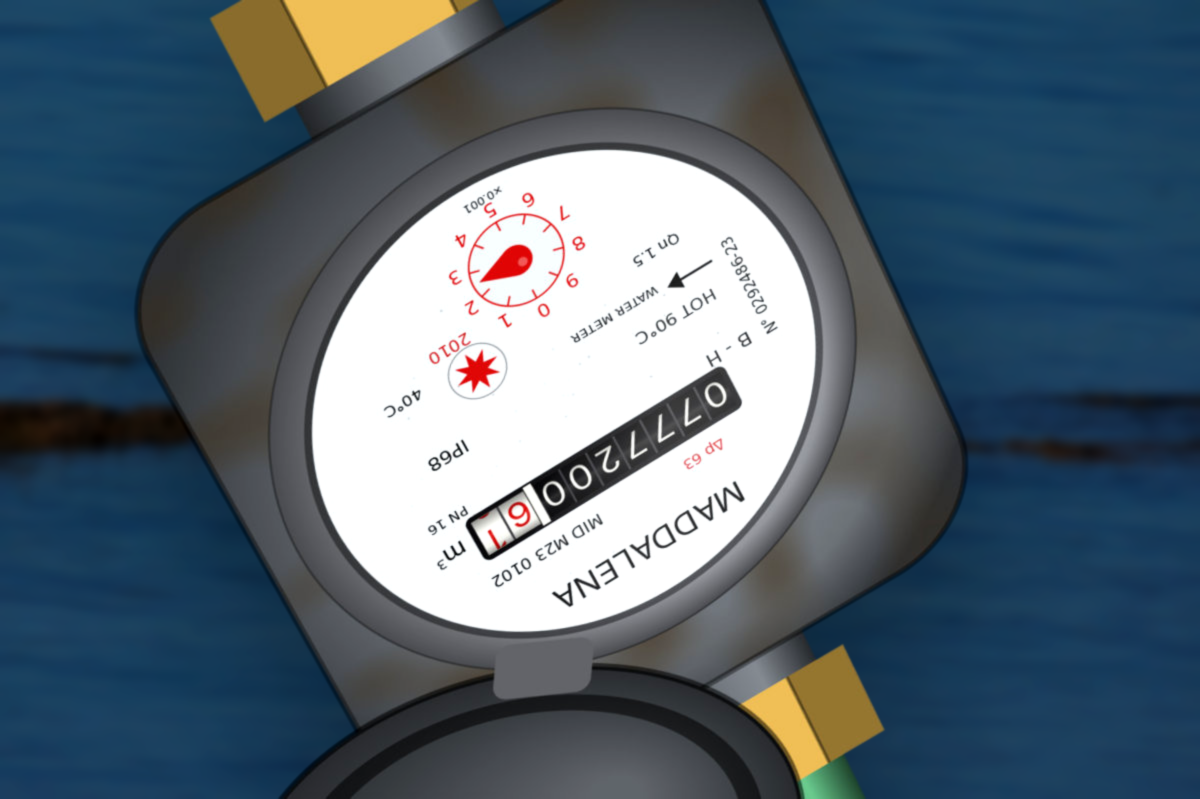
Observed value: 777200.612,m³
